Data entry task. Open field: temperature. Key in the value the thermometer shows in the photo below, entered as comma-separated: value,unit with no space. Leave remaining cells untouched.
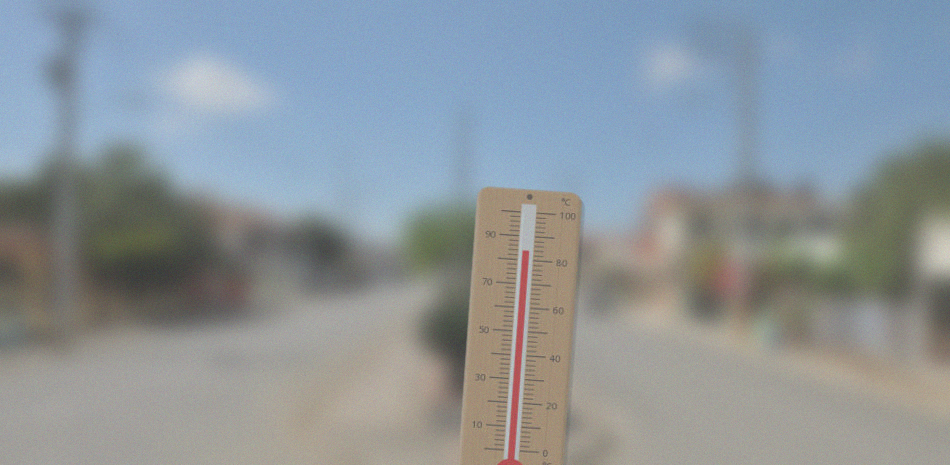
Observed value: 84,°C
